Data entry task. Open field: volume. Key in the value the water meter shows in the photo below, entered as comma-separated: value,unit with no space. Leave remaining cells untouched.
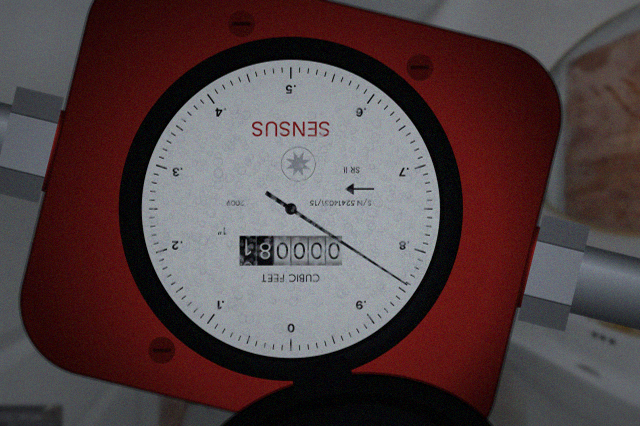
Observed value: 80.84,ft³
